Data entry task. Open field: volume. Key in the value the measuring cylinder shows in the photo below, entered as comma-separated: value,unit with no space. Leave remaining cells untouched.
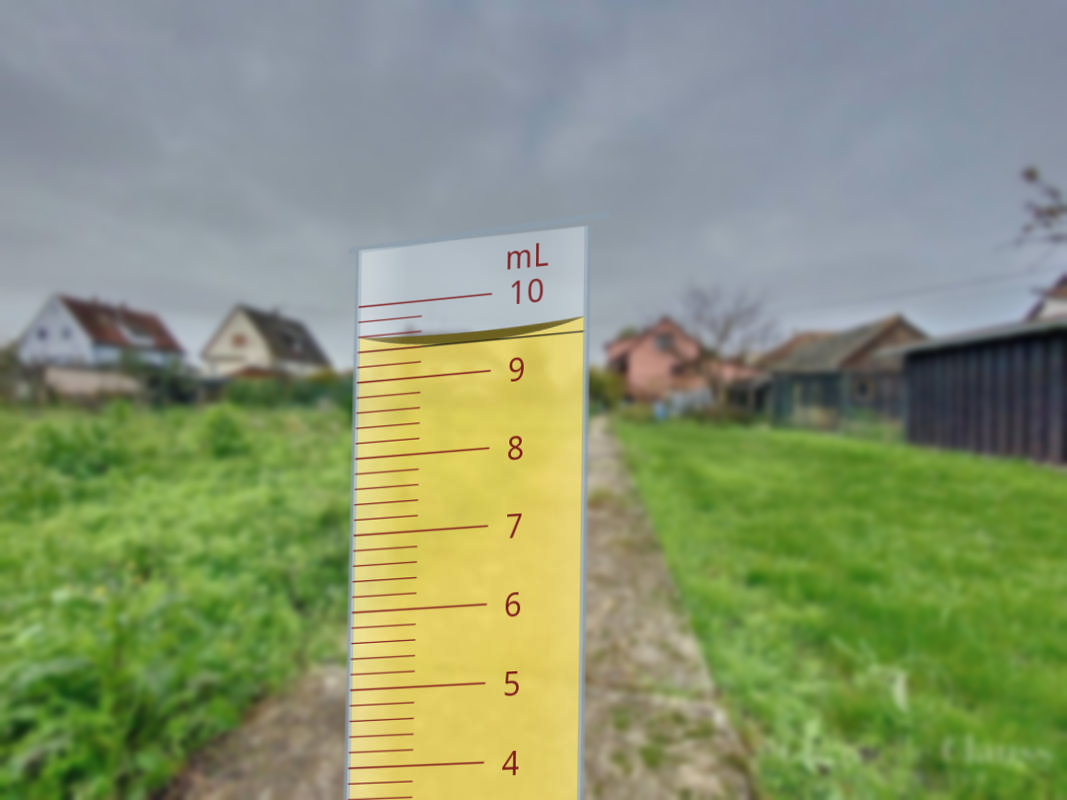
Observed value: 9.4,mL
